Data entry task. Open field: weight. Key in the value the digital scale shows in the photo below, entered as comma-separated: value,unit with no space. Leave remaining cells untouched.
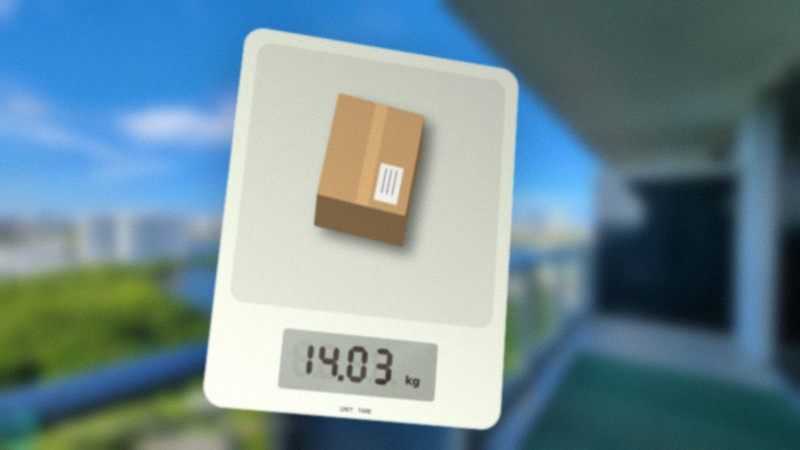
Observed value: 14.03,kg
